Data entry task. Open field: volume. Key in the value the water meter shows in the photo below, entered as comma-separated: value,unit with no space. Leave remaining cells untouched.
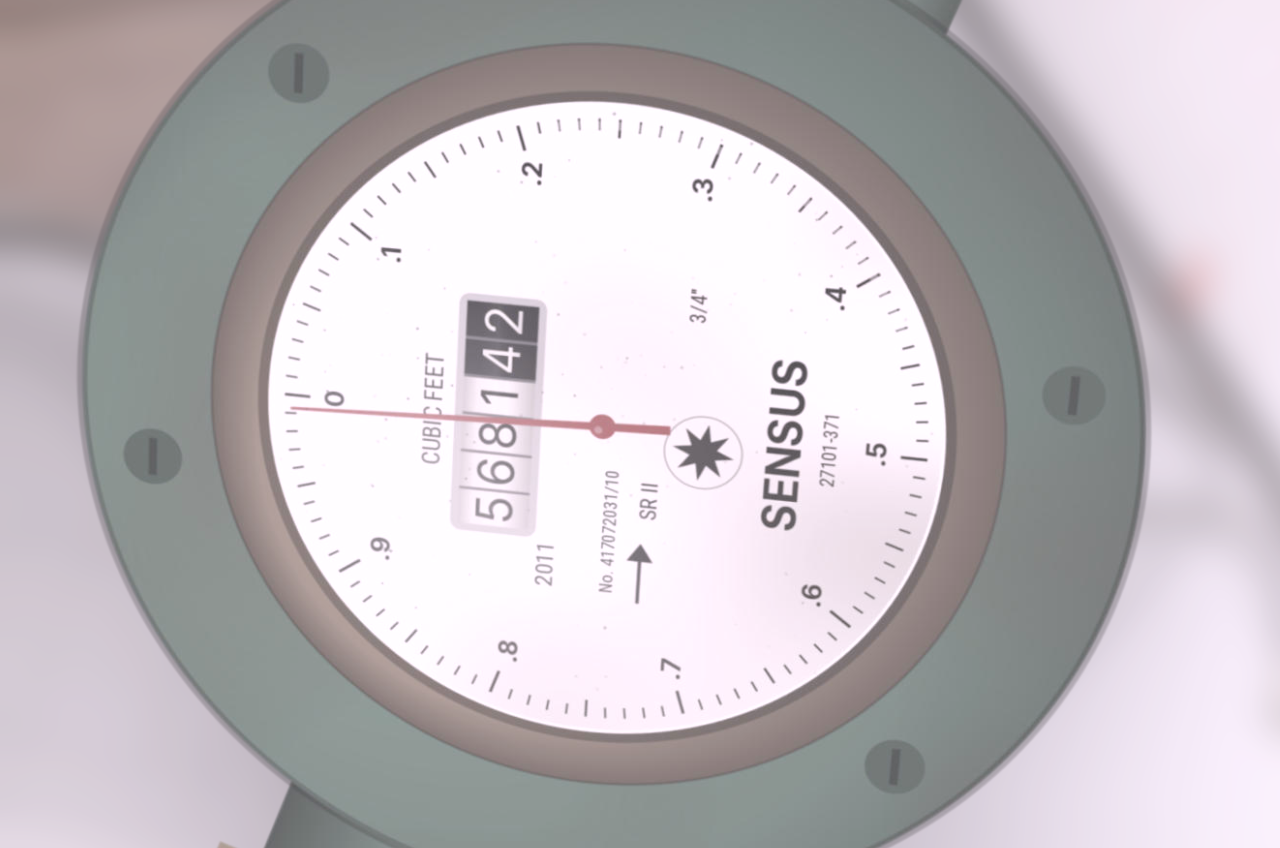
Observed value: 568141.99,ft³
